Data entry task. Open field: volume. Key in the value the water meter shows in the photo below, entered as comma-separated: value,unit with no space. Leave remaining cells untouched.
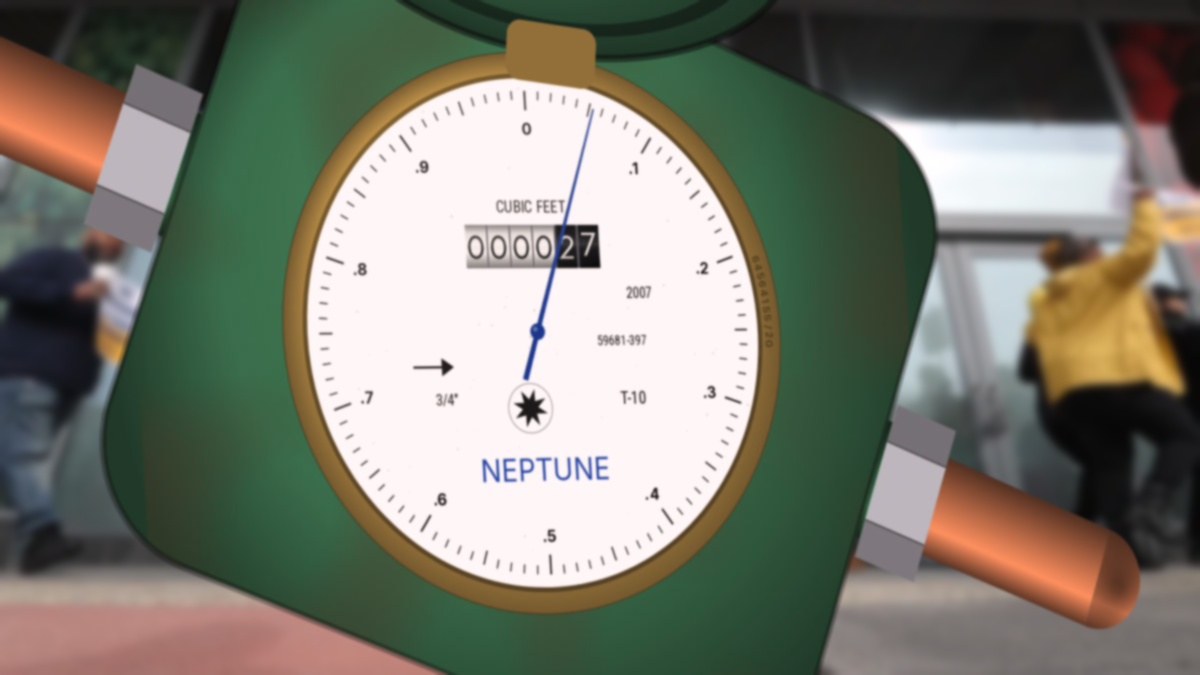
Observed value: 27.05,ft³
